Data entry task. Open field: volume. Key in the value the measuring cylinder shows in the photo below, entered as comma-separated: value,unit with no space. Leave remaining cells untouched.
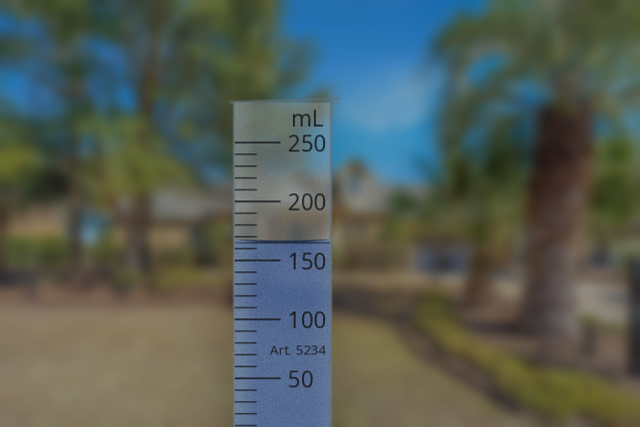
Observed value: 165,mL
